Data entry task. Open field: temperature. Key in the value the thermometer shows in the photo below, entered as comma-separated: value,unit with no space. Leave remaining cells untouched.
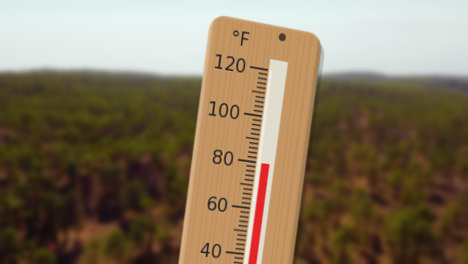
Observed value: 80,°F
